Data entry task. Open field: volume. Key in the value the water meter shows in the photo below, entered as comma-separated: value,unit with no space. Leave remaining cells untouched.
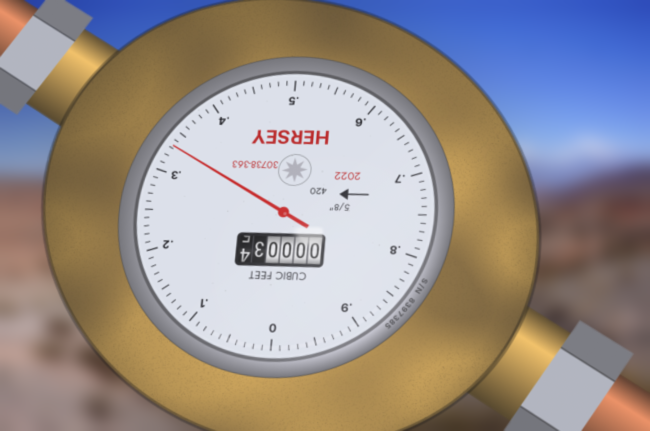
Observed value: 34.33,ft³
